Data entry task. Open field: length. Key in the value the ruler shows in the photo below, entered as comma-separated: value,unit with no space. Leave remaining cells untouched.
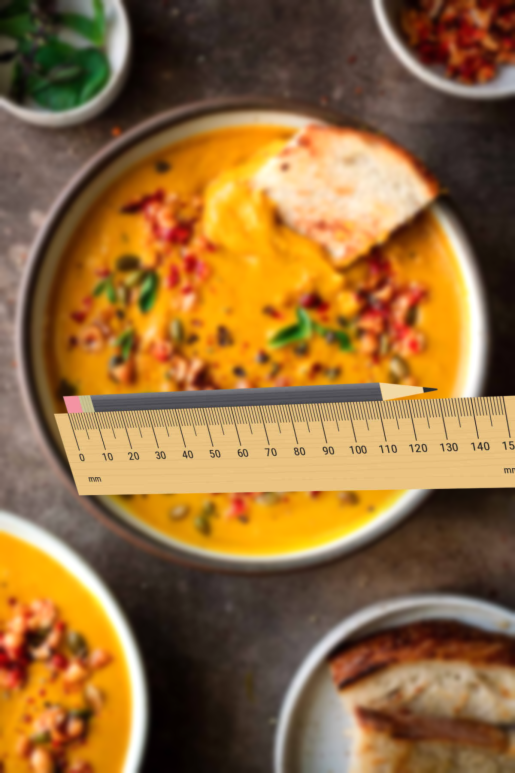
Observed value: 130,mm
